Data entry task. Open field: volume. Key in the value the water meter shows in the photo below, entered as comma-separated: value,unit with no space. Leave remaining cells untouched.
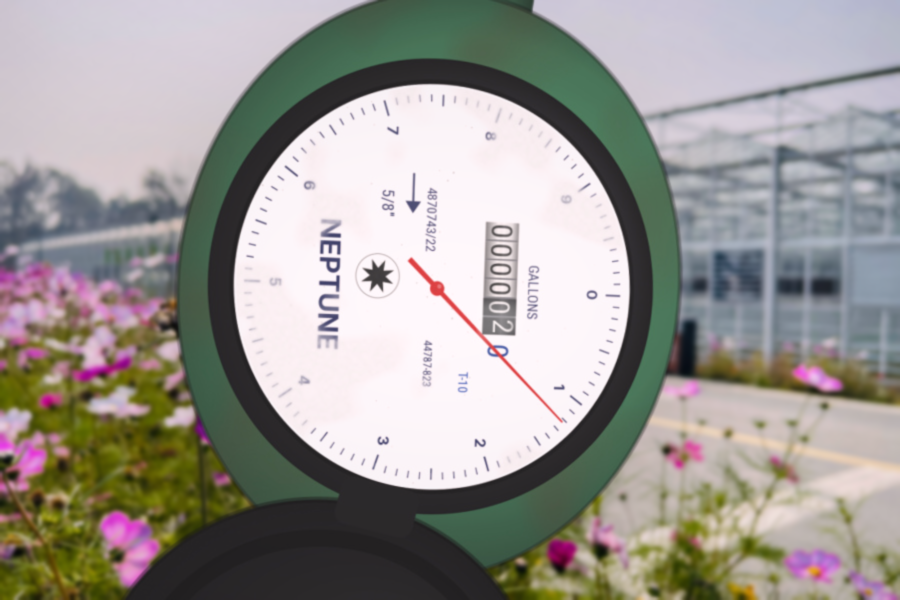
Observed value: 21.2,gal
